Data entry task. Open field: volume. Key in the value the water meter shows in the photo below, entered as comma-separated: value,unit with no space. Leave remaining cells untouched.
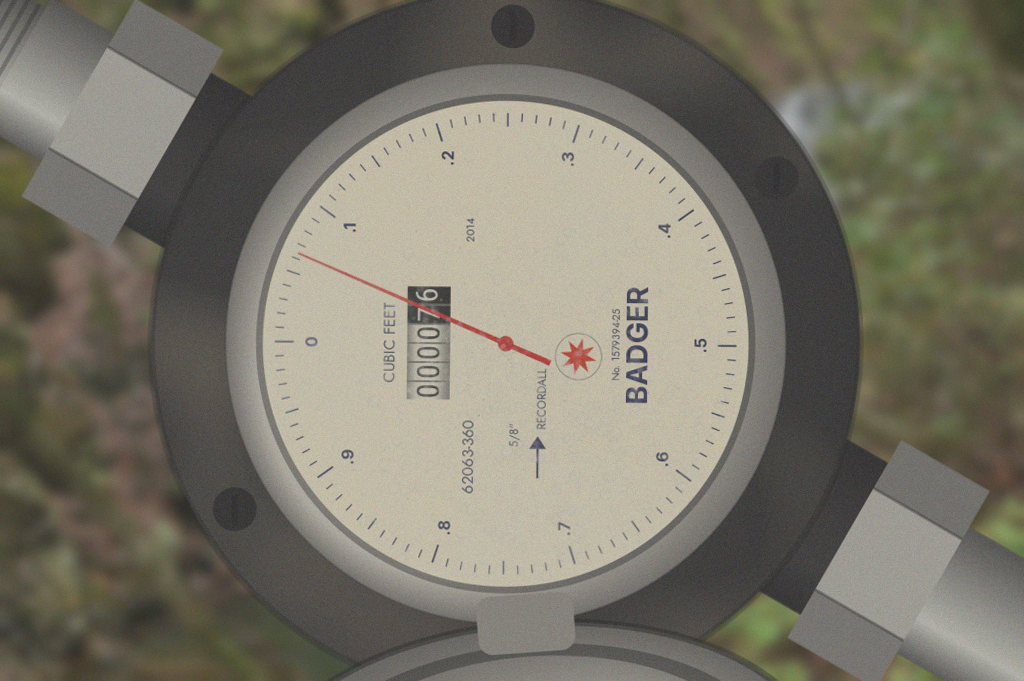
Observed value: 76.06,ft³
